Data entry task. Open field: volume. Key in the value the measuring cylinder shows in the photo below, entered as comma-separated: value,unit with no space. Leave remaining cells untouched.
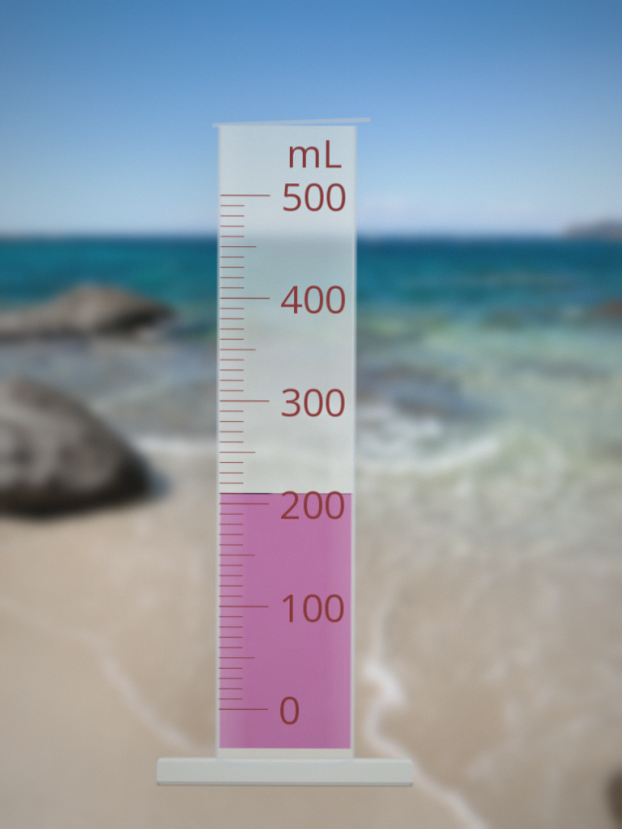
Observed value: 210,mL
